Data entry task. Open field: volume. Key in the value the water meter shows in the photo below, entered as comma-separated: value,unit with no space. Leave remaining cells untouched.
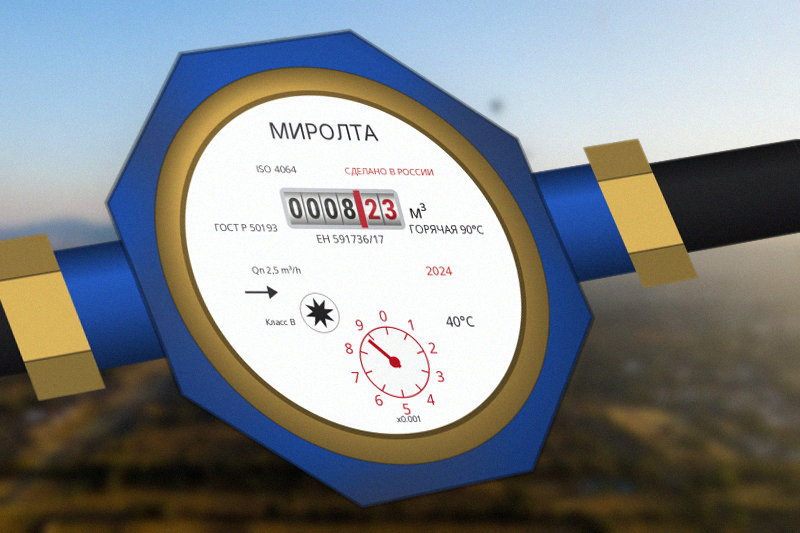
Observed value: 8.238,m³
